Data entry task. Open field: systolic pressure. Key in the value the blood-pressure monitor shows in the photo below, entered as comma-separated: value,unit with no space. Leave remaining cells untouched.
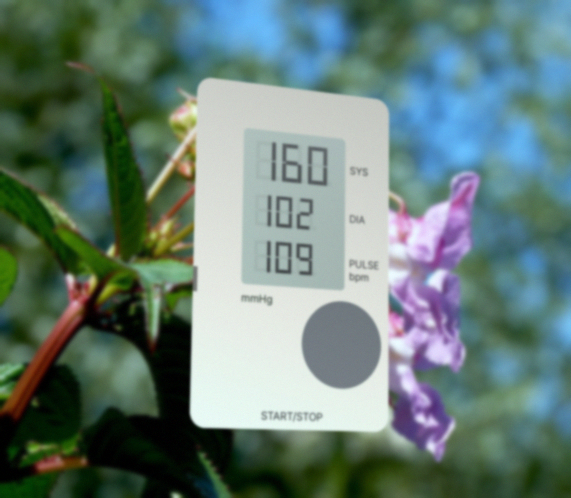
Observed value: 160,mmHg
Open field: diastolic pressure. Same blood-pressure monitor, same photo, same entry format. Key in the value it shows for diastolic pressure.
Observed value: 102,mmHg
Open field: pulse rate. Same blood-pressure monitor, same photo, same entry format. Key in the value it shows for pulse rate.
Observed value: 109,bpm
